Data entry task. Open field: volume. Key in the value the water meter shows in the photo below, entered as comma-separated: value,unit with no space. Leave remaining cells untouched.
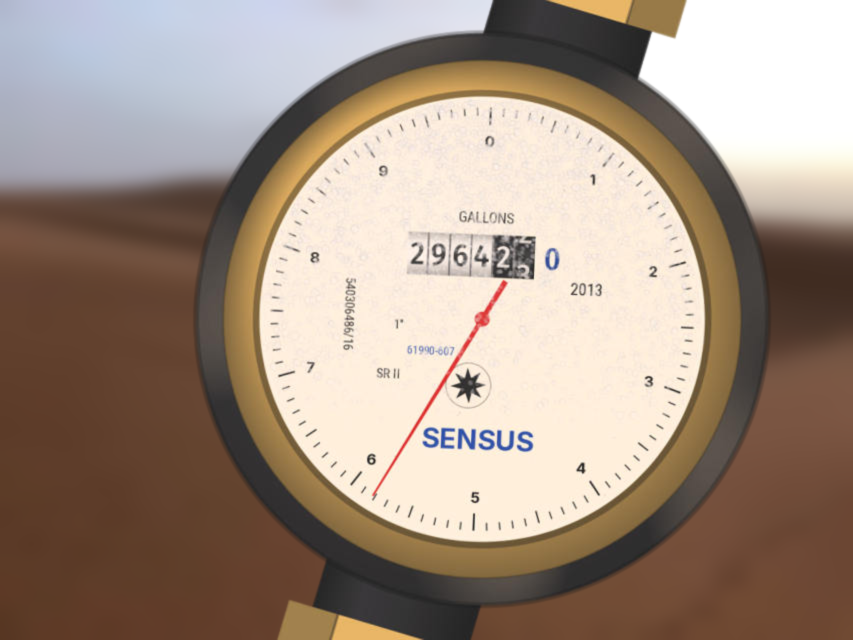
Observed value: 2964225.8,gal
